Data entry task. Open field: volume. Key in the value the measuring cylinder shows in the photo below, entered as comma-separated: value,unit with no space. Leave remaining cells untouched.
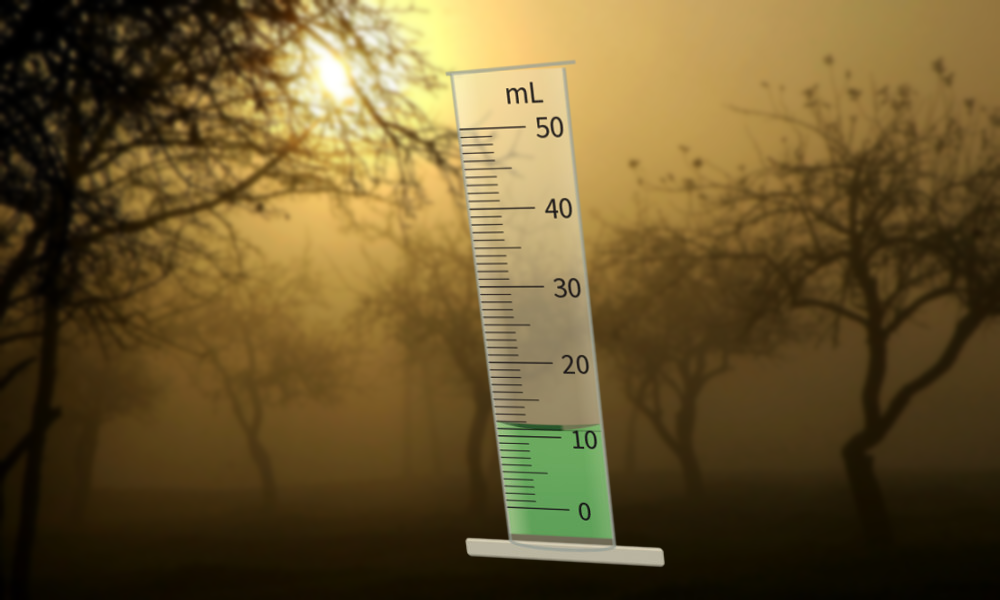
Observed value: 11,mL
